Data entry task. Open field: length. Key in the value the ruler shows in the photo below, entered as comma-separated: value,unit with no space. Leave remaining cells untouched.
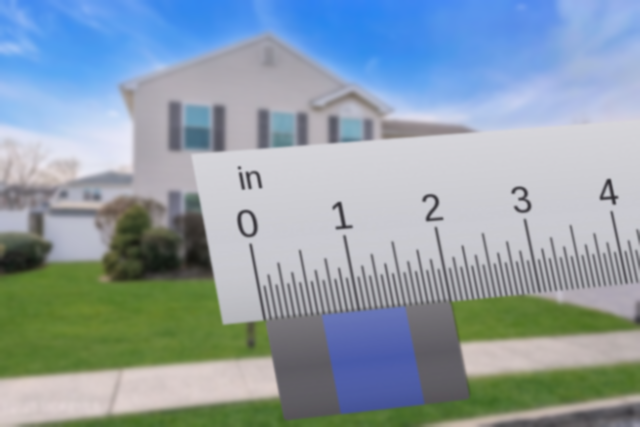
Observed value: 2,in
